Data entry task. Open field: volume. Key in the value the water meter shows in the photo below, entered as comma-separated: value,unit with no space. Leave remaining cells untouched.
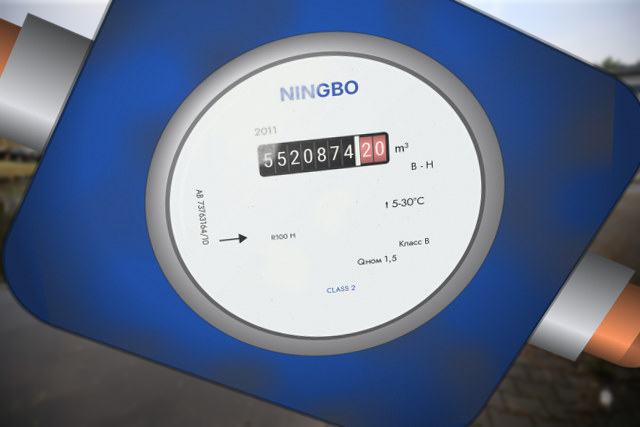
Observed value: 5520874.20,m³
